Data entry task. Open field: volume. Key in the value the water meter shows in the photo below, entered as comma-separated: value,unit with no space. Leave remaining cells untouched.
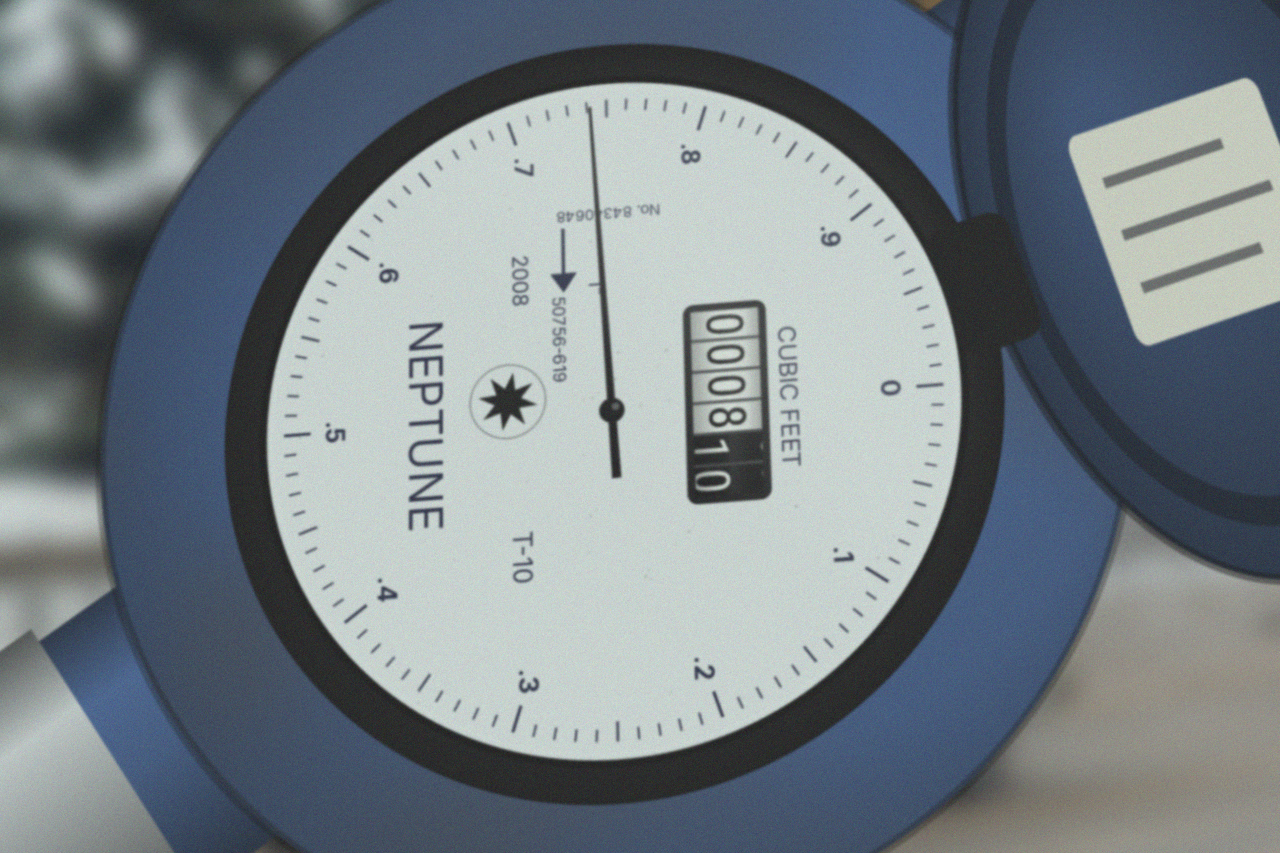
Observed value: 809.74,ft³
